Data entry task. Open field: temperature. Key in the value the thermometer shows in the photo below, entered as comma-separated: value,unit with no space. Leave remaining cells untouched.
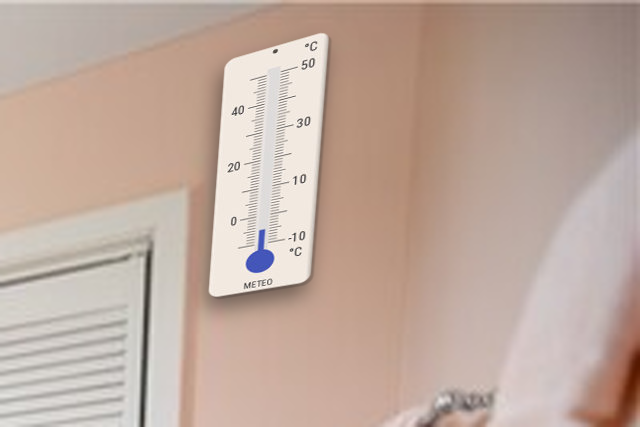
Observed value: -5,°C
